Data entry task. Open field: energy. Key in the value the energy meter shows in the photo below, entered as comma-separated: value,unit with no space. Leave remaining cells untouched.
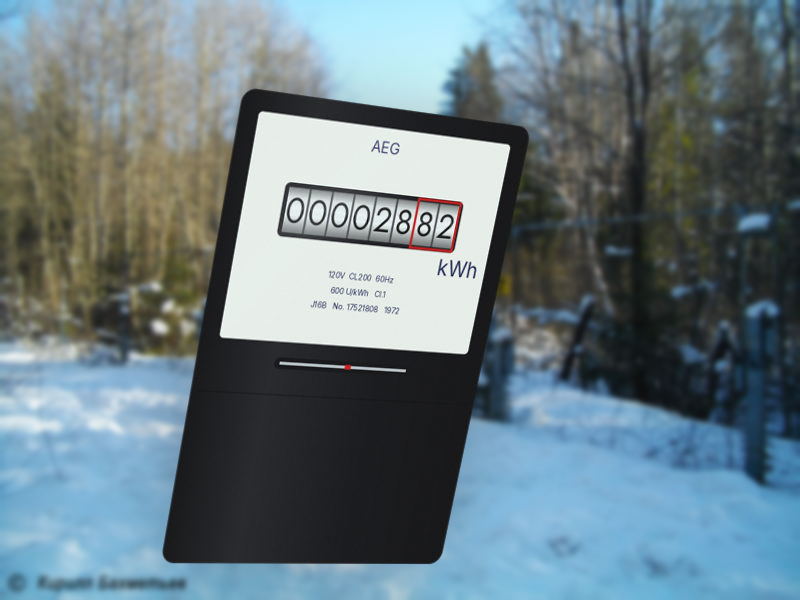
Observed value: 28.82,kWh
